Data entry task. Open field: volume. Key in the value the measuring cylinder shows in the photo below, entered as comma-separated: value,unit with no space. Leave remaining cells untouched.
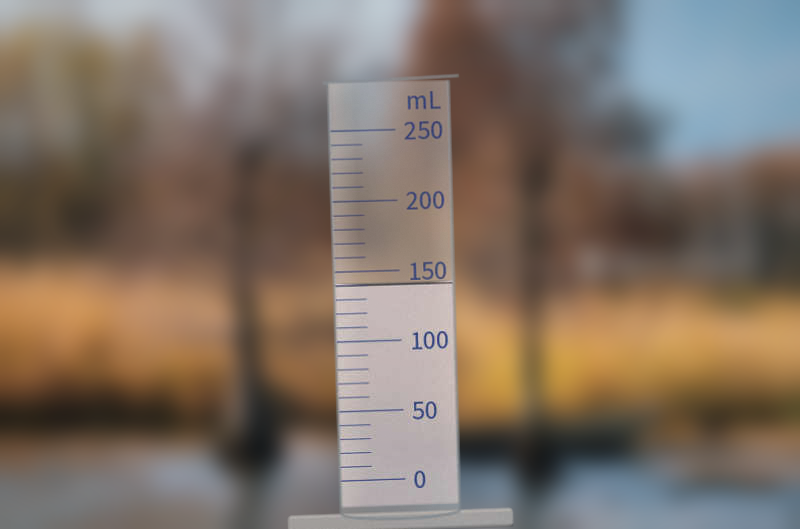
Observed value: 140,mL
